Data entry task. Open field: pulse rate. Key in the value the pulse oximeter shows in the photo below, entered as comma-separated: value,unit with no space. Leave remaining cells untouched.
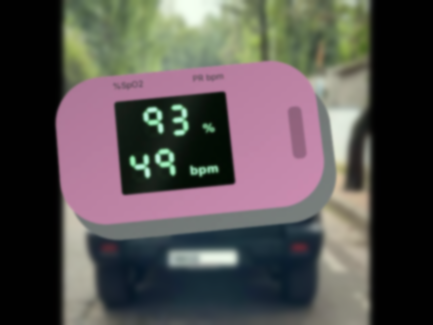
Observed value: 49,bpm
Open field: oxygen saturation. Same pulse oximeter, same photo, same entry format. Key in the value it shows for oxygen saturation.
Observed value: 93,%
